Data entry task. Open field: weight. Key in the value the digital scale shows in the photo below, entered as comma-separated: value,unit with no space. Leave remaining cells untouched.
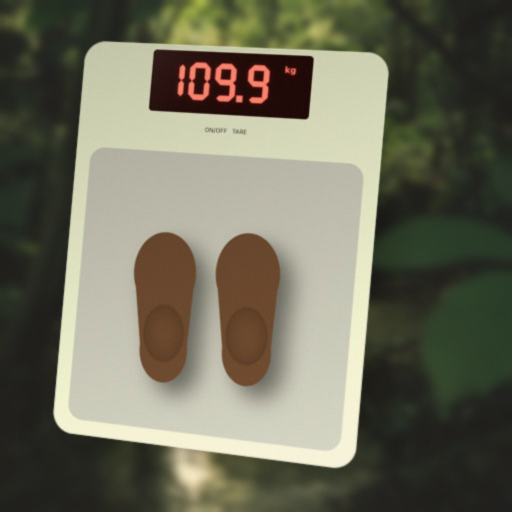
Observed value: 109.9,kg
